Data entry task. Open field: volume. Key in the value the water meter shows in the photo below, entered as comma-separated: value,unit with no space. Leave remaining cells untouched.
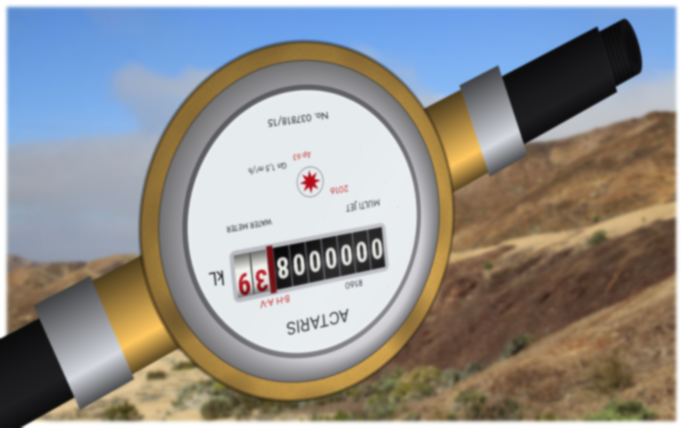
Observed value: 8.39,kL
